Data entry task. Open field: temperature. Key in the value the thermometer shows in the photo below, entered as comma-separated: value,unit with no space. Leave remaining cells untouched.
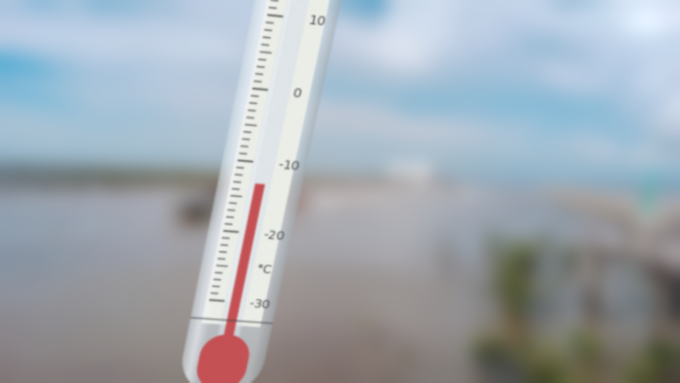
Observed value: -13,°C
